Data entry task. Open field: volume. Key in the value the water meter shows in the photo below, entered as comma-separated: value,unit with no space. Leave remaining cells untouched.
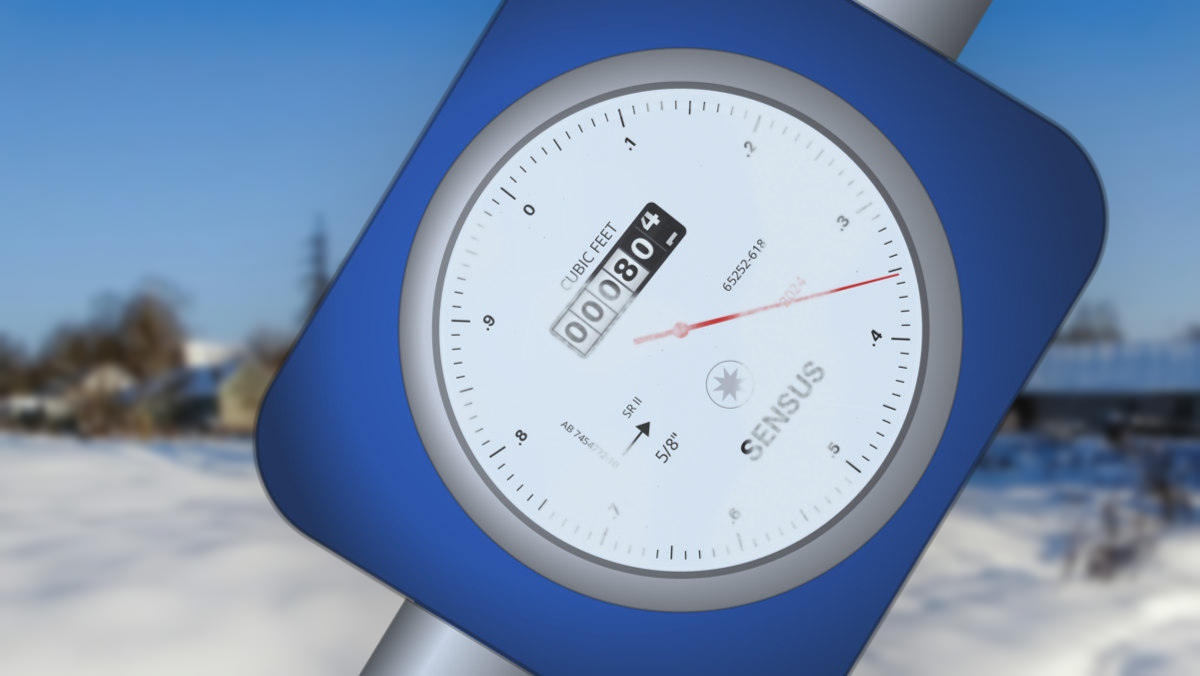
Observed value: 804.35,ft³
